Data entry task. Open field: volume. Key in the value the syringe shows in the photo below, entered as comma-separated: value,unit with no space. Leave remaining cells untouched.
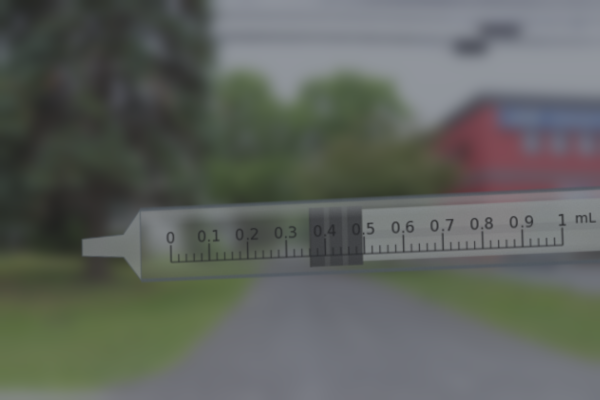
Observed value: 0.36,mL
